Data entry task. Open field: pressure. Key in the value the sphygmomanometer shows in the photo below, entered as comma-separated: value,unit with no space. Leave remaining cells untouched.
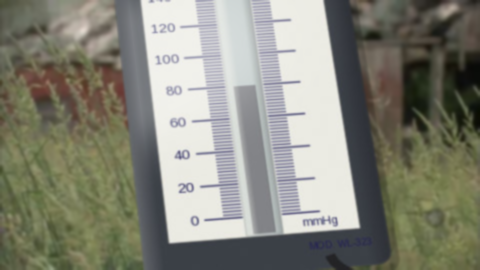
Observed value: 80,mmHg
